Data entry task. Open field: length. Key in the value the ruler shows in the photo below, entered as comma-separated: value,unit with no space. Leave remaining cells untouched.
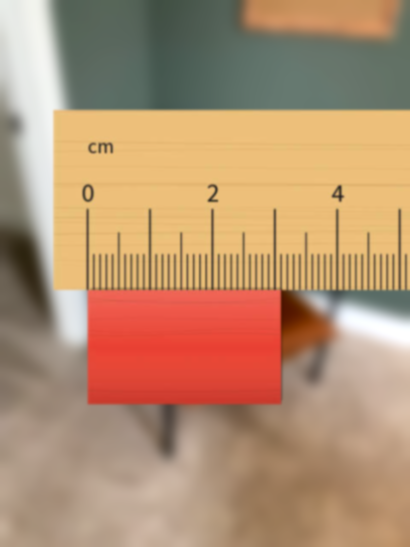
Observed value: 3.1,cm
